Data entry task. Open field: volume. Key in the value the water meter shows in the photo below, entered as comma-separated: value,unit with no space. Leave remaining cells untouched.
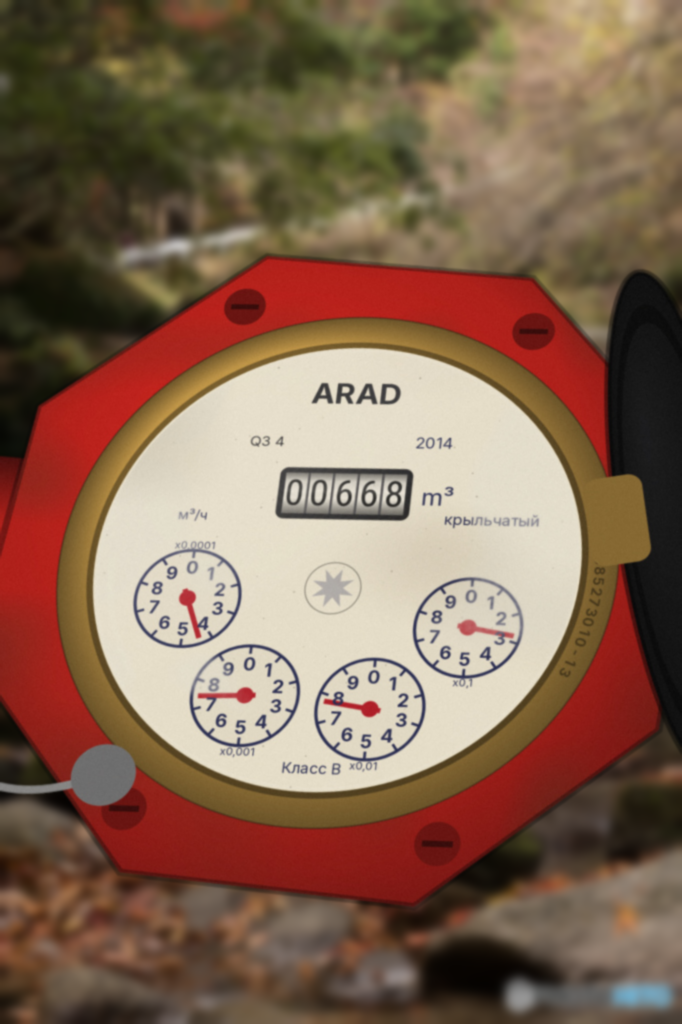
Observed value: 668.2774,m³
